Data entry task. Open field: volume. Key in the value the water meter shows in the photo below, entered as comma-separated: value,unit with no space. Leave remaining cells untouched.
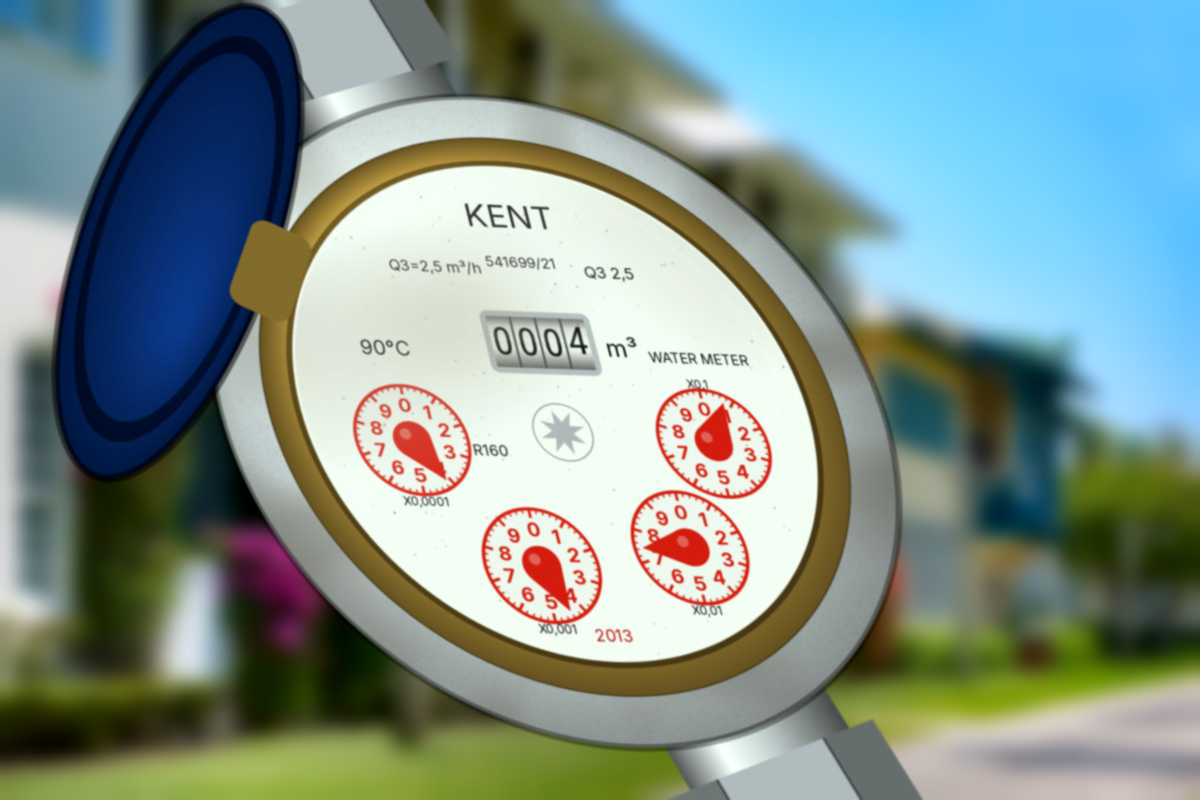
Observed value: 4.0744,m³
